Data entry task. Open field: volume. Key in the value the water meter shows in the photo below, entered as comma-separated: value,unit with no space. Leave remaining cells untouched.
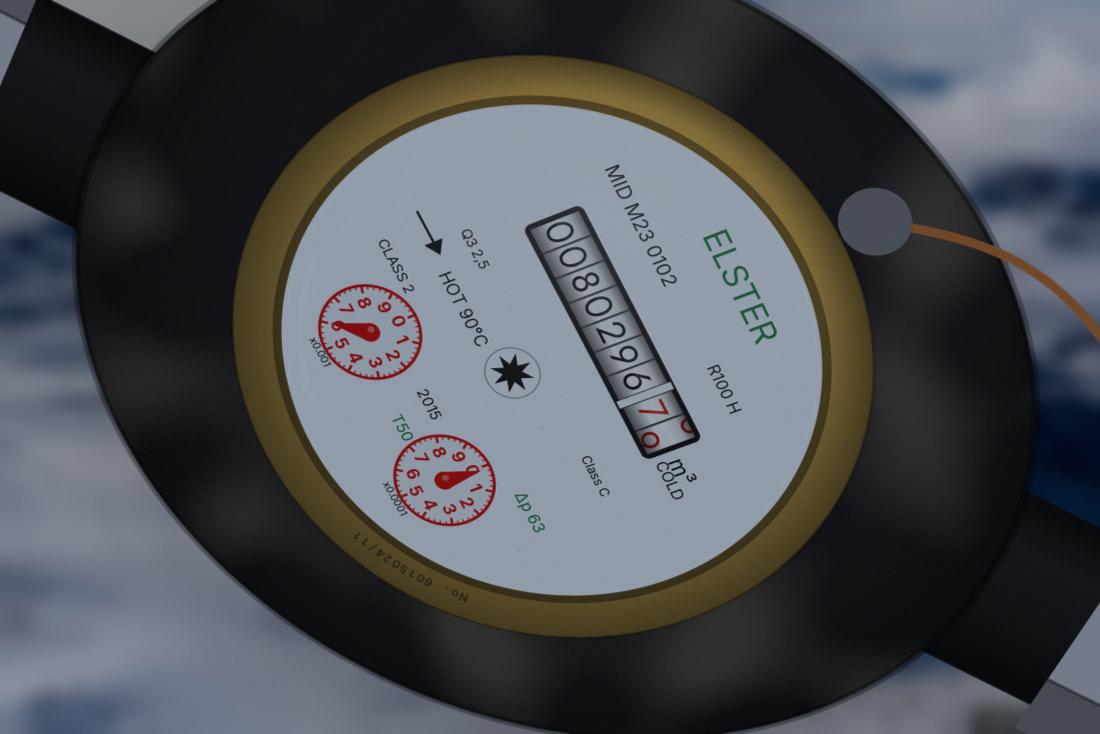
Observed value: 80296.7860,m³
